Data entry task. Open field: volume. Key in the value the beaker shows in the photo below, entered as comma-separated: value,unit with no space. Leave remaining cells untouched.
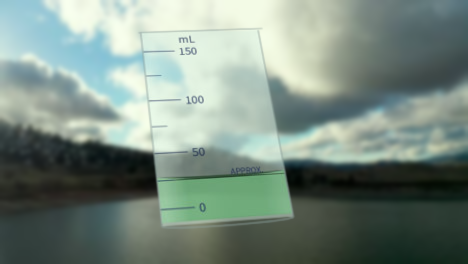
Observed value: 25,mL
